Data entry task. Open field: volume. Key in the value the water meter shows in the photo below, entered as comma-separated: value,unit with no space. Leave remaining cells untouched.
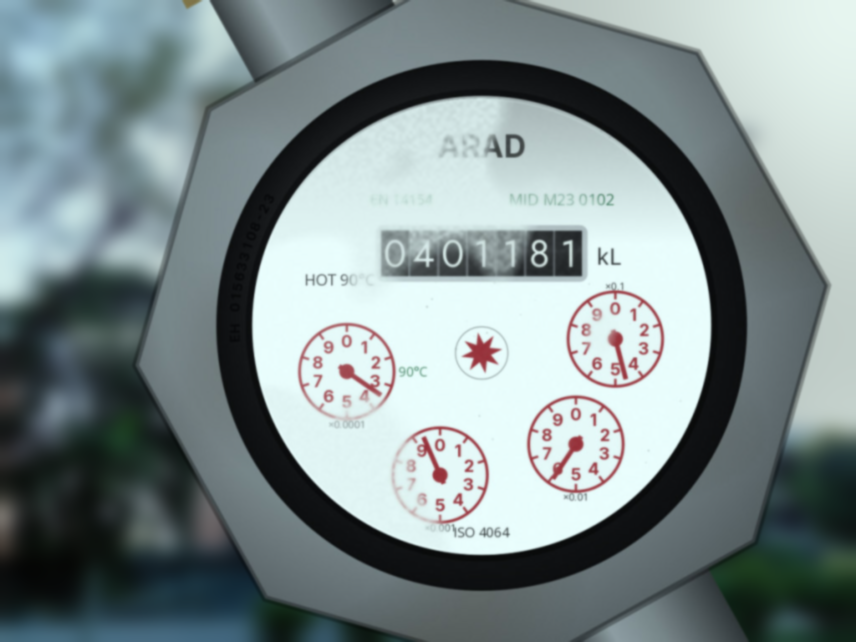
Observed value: 401181.4593,kL
